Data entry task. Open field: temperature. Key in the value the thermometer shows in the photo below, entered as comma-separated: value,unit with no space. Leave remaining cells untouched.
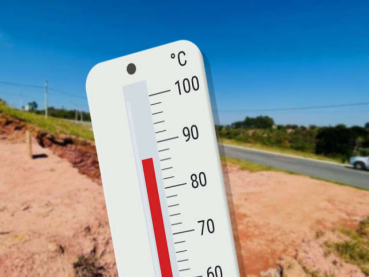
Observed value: 87,°C
